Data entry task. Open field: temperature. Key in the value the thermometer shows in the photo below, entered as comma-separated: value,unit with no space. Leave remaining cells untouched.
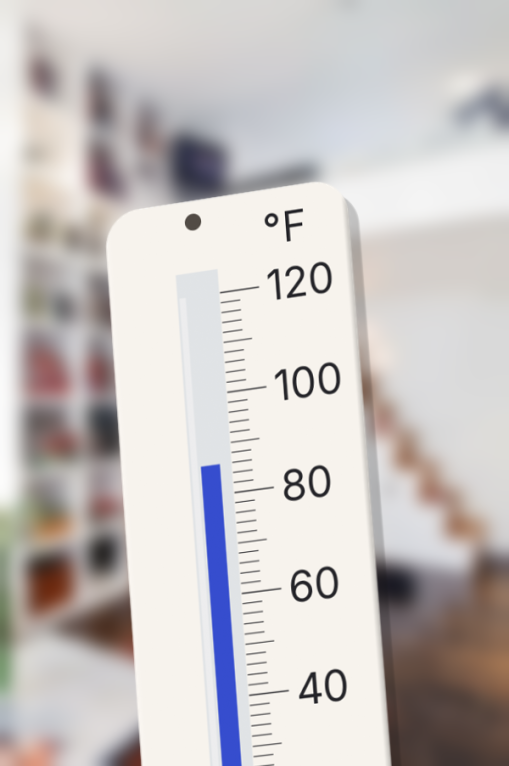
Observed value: 86,°F
